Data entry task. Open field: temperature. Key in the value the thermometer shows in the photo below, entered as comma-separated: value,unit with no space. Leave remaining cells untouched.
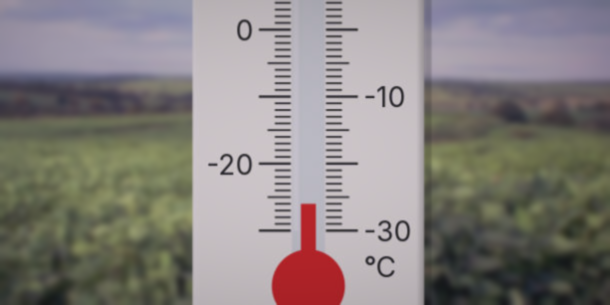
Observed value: -26,°C
